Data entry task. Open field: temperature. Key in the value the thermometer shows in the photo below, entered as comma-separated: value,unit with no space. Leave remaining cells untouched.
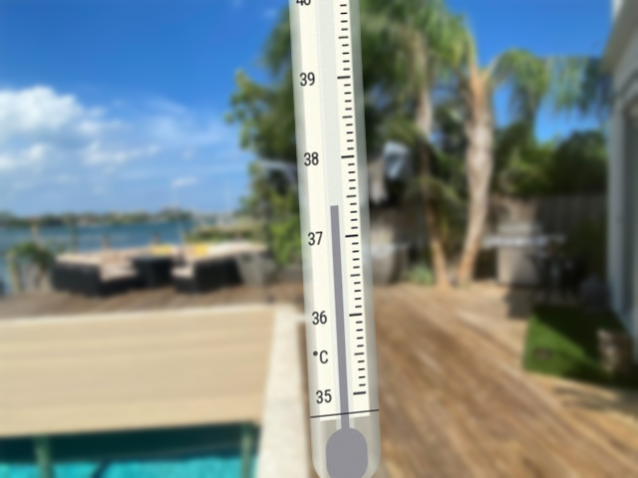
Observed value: 37.4,°C
